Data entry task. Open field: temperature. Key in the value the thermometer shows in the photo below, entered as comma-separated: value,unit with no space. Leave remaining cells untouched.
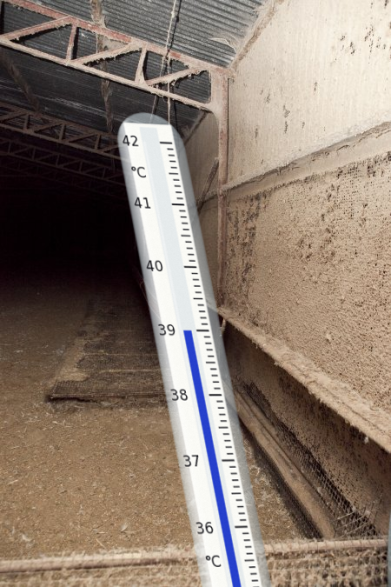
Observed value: 39,°C
